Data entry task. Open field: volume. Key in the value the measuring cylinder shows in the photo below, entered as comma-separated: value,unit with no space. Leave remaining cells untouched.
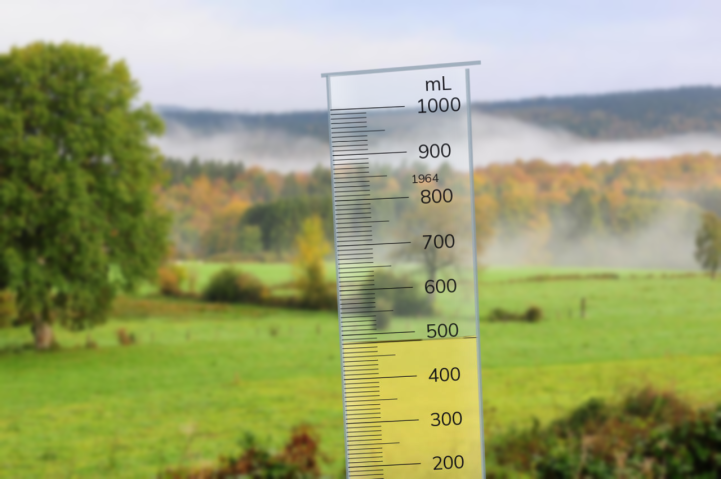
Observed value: 480,mL
